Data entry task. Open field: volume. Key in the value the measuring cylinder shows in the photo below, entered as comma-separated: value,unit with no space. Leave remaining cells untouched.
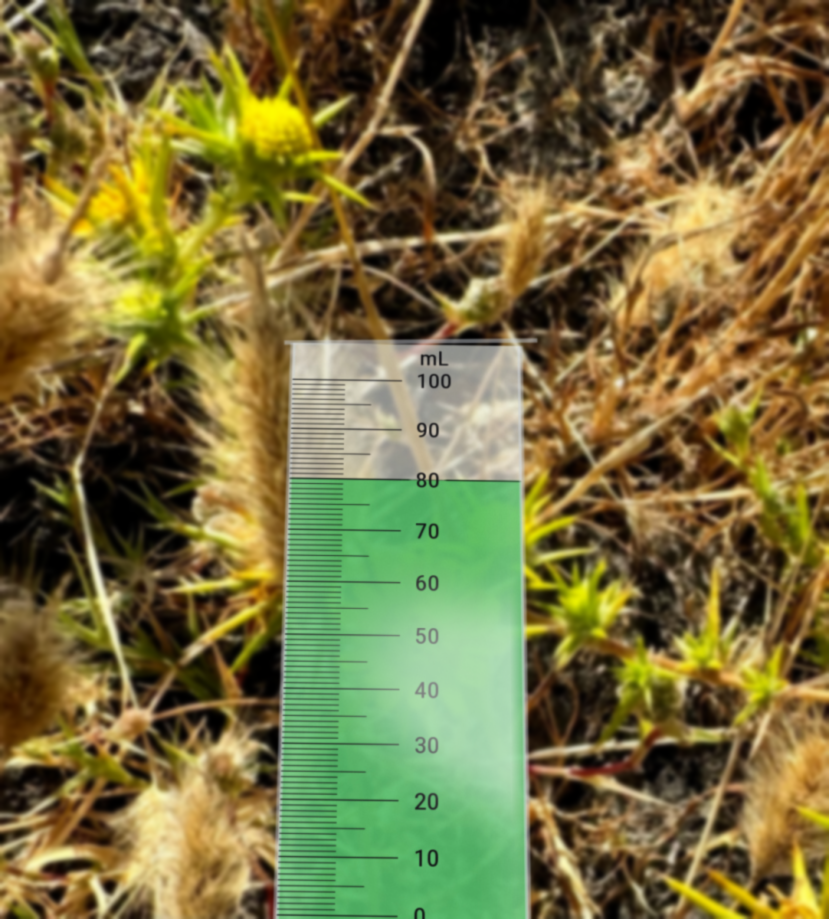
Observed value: 80,mL
